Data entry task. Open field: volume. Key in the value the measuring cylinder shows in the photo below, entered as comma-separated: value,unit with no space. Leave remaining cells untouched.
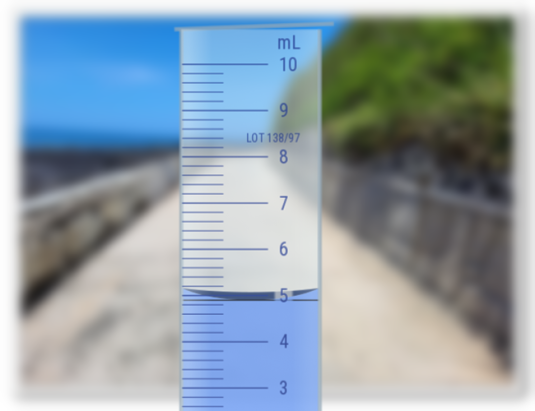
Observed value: 4.9,mL
